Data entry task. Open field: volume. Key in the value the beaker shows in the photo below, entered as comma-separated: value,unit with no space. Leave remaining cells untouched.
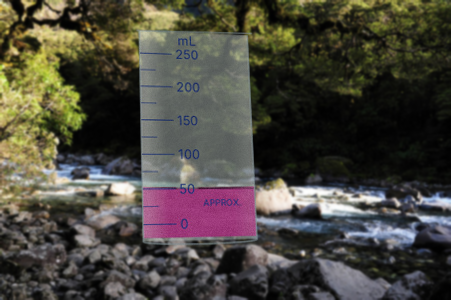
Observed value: 50,mL
